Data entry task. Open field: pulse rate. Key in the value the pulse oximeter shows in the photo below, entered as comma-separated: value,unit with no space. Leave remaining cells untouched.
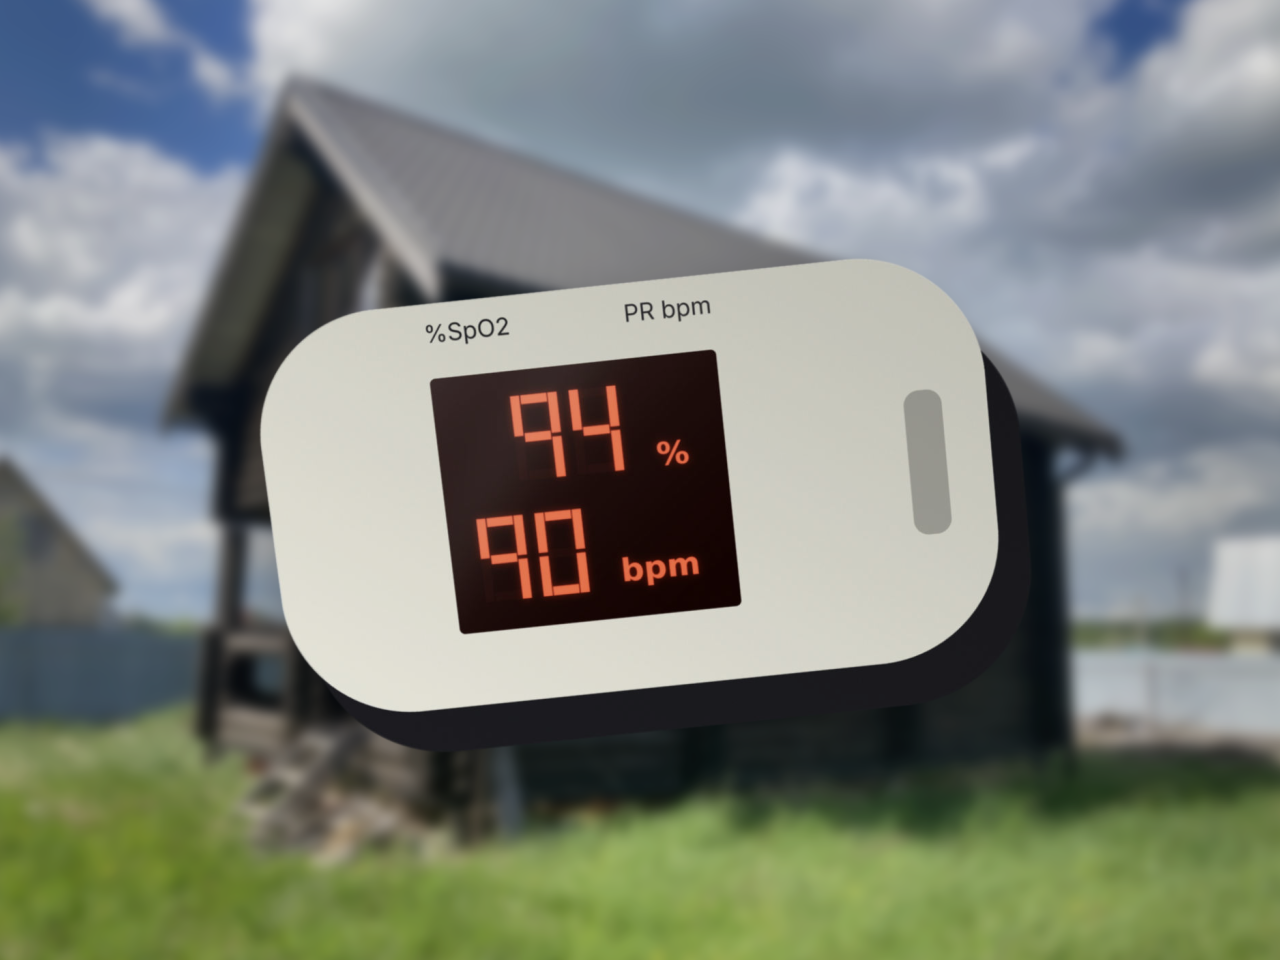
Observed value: 90,bpm
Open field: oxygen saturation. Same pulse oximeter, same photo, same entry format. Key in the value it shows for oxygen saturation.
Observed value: 94,%
